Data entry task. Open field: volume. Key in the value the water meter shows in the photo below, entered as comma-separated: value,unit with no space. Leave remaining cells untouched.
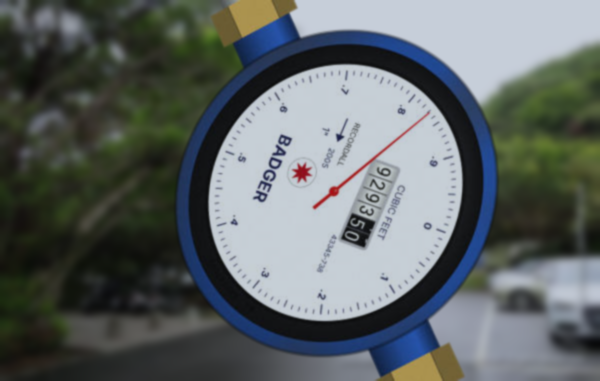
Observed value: 929349.83,ft³
